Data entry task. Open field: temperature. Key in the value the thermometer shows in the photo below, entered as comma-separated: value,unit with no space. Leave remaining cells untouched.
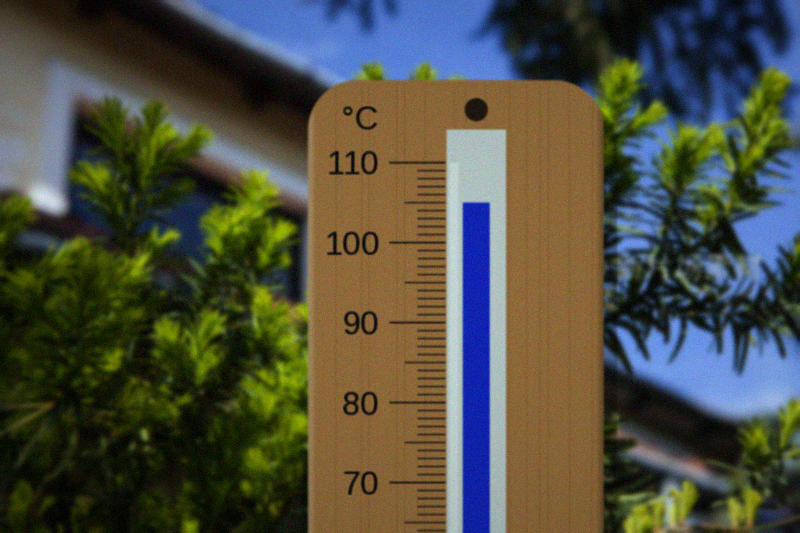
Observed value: 105,°C
